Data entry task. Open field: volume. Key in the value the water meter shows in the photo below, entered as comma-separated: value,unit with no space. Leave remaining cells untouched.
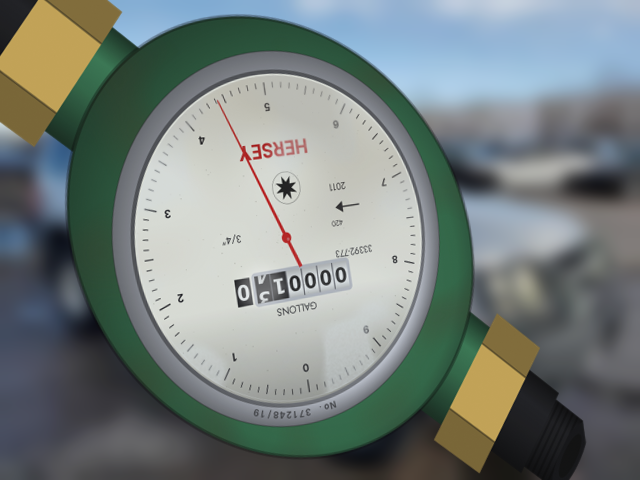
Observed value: 134.4,gal
